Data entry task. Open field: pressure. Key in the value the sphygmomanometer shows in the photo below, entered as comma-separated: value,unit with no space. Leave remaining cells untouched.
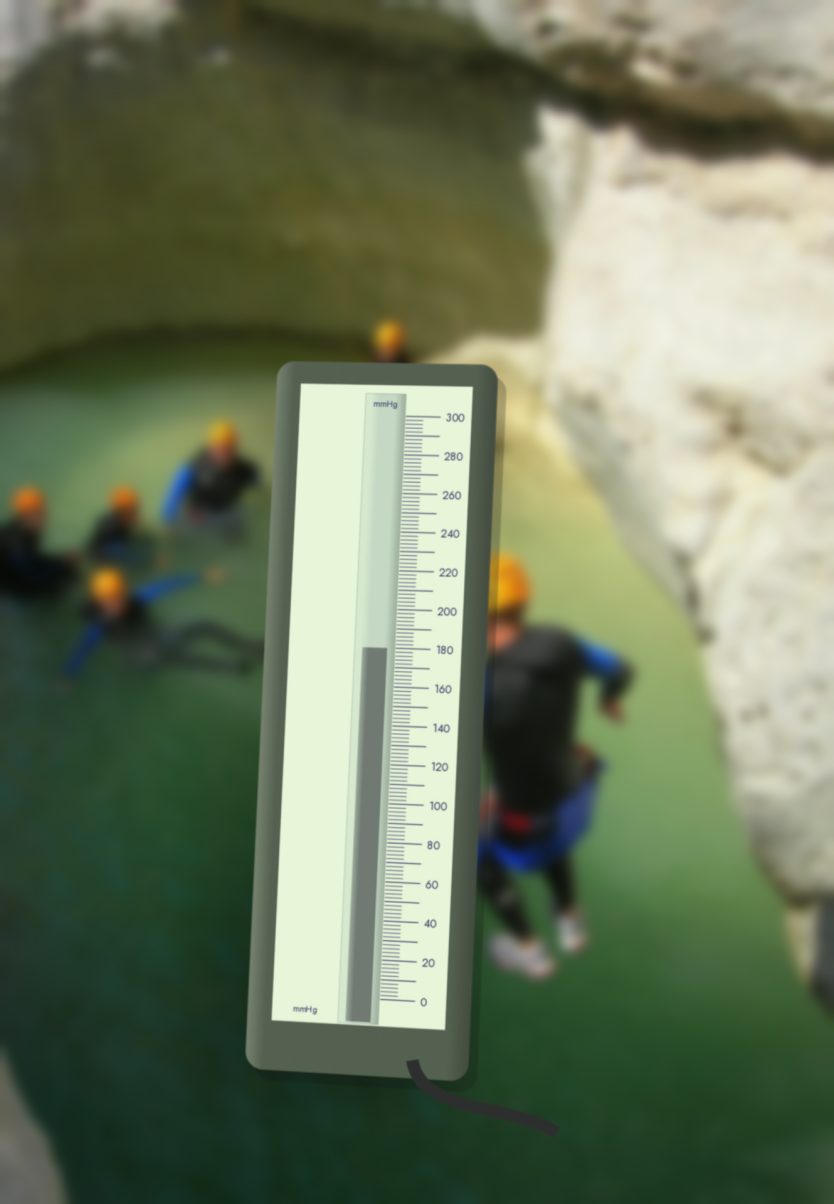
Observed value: 180,mmHg
